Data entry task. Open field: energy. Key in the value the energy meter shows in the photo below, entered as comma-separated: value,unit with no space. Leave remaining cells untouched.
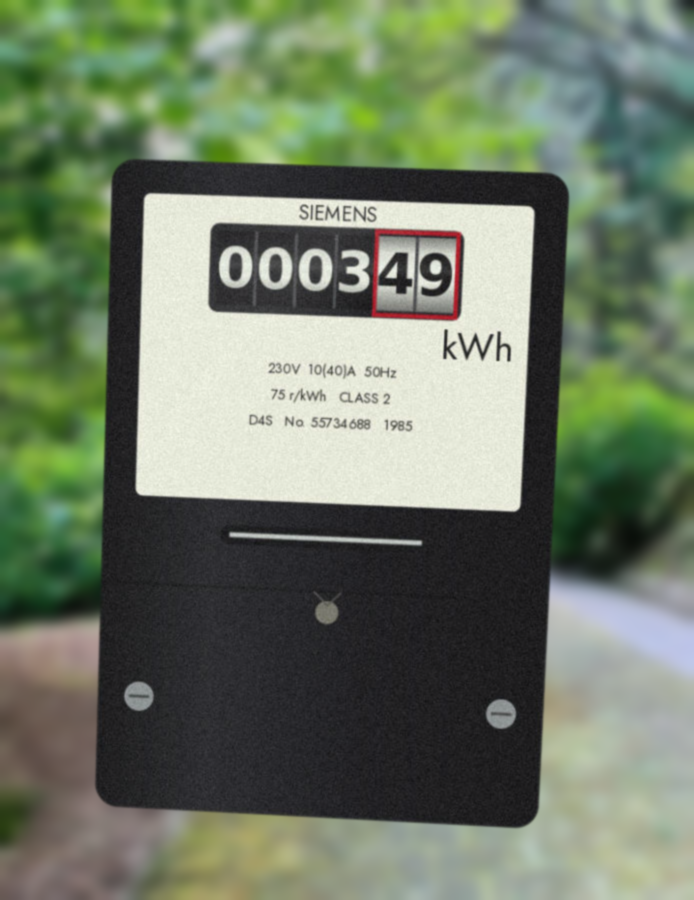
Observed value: 3.49,kWh
